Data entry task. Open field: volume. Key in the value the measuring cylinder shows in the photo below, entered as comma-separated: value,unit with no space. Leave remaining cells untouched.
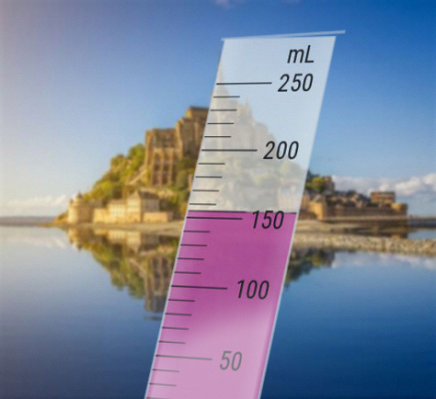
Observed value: 155,mL
